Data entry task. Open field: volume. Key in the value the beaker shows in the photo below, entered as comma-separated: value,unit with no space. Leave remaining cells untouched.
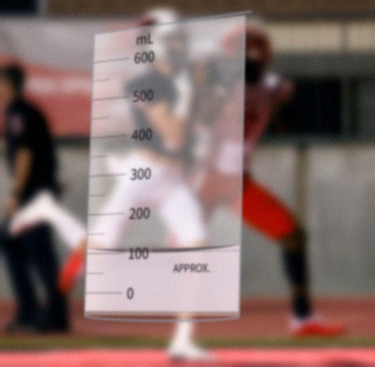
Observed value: 100,mL
